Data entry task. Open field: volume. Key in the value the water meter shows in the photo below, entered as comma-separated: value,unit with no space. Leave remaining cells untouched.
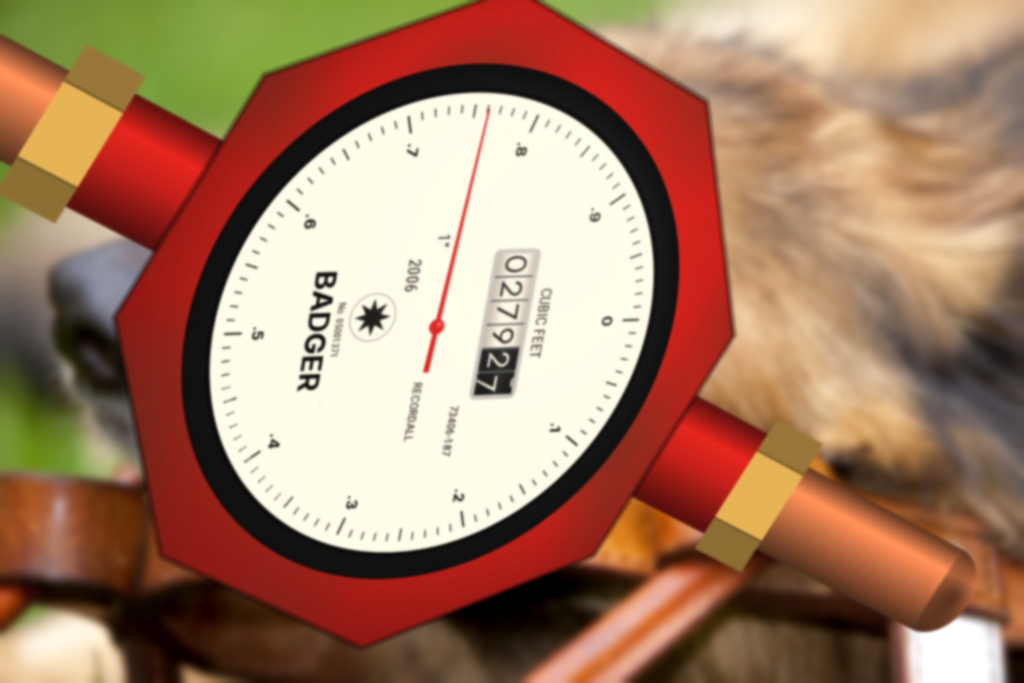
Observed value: 27926.76,ft³
